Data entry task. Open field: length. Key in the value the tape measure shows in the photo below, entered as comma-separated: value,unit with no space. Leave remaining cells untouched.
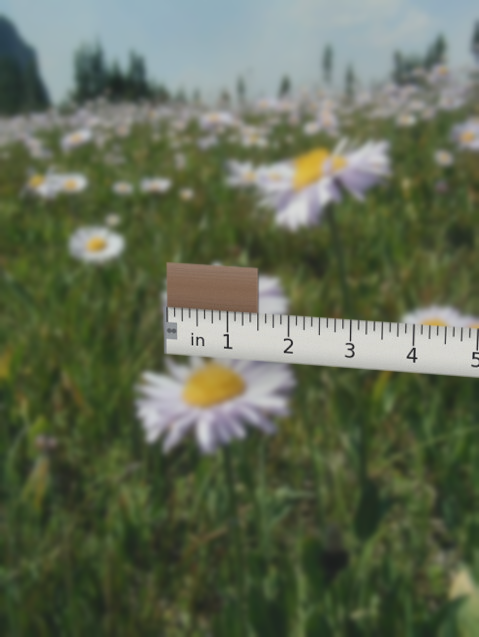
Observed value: 1.5,in
